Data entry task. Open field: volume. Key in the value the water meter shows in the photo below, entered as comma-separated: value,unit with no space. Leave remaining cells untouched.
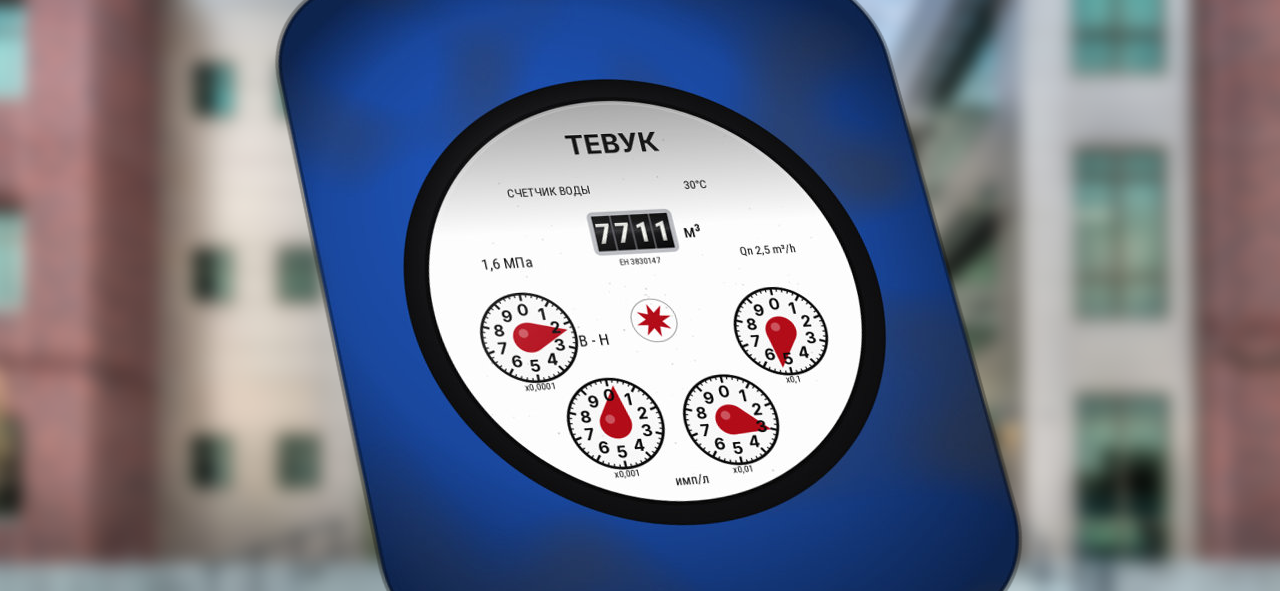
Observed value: 7711.5302,m³
